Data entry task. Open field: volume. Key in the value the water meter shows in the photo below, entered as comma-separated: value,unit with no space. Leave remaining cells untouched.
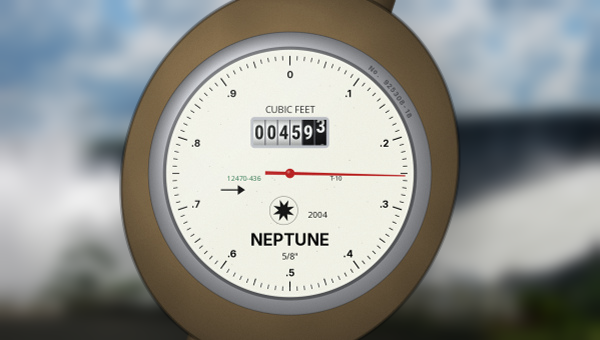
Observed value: 4593.25,ft³
